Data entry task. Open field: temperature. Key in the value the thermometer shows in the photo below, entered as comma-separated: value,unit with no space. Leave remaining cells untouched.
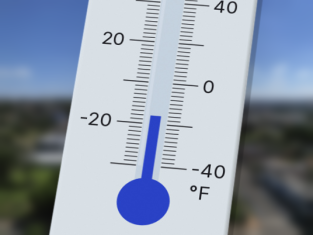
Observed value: -16,°F
